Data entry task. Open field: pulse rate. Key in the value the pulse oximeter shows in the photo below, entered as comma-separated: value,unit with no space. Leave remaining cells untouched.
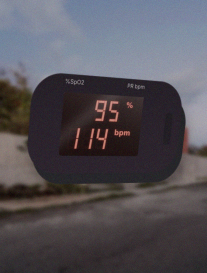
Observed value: 114,bpm
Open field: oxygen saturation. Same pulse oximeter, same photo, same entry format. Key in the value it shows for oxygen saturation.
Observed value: 95,%
